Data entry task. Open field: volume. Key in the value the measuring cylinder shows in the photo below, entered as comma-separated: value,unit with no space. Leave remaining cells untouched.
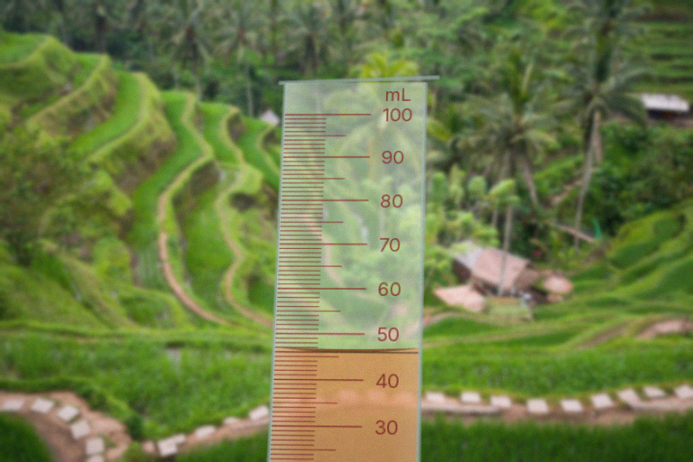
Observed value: 46,mL
